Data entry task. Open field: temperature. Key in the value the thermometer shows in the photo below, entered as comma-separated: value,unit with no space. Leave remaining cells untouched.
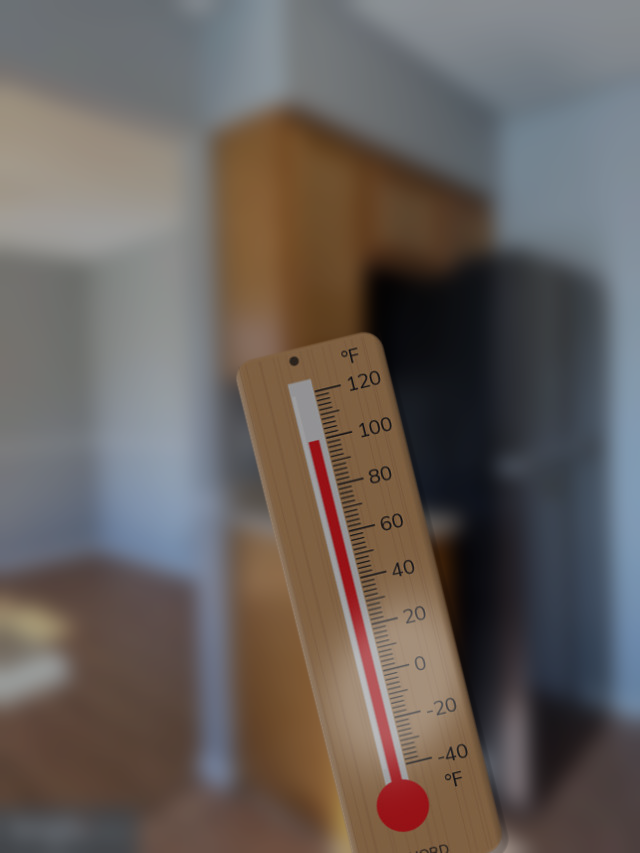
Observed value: 100,°F
